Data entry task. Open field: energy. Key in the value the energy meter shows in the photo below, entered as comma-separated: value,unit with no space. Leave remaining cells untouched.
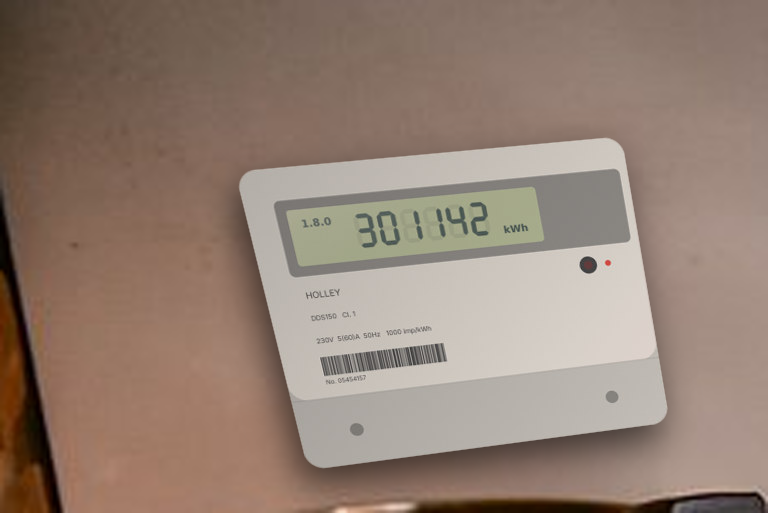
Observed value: 301142,kWh
